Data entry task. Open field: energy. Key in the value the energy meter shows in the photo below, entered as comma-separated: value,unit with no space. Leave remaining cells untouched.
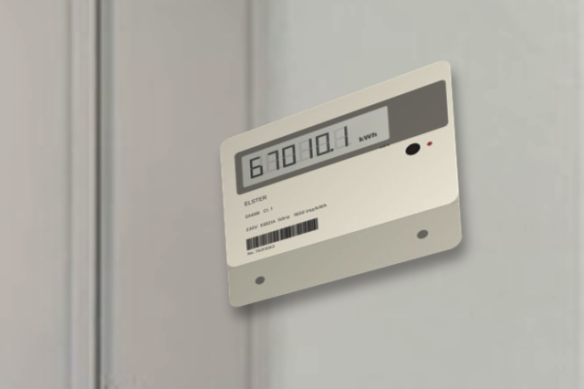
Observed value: 67010.1,kWh
